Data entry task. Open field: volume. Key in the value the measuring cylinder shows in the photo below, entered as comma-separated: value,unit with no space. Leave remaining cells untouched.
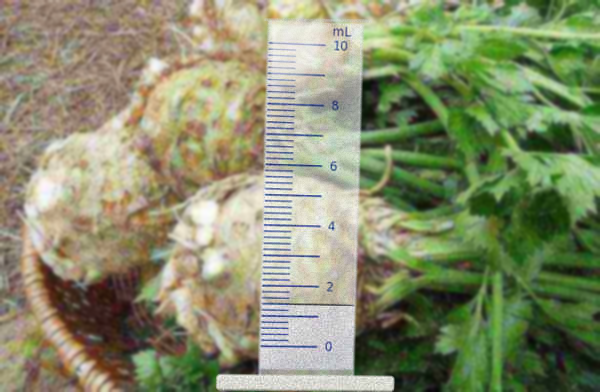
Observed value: 1.4,mL
